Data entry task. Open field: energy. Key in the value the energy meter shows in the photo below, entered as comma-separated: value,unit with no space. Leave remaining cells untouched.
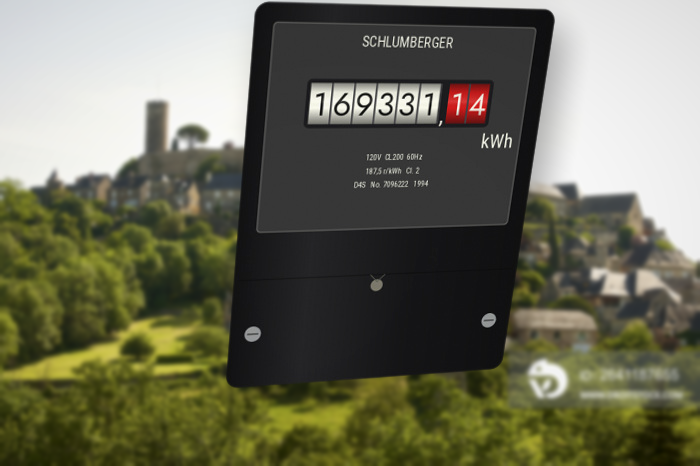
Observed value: 169331.14,kWh
